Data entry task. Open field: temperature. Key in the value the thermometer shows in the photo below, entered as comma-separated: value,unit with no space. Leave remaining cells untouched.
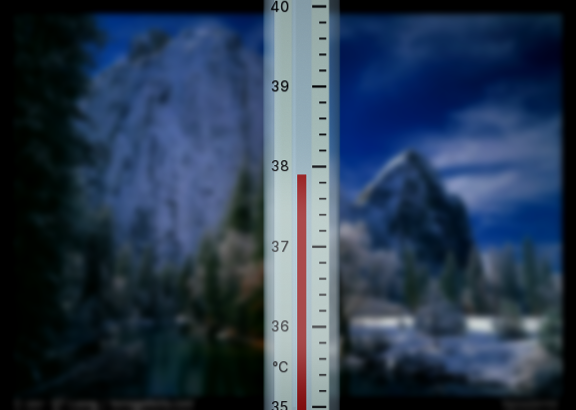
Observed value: 37.9,°C
